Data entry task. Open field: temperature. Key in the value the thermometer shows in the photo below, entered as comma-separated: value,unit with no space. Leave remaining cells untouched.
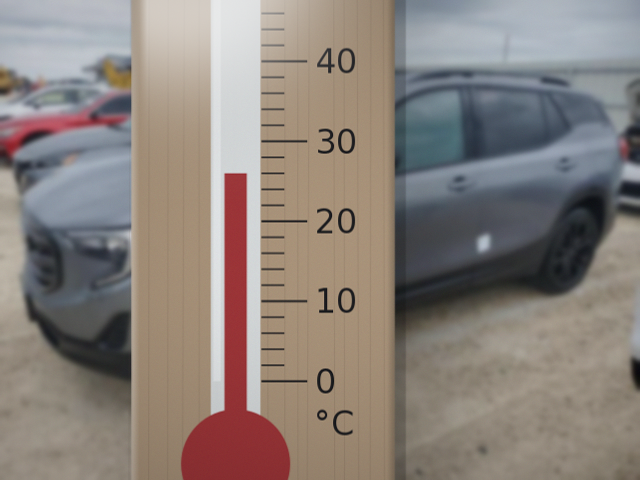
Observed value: 26,°C
